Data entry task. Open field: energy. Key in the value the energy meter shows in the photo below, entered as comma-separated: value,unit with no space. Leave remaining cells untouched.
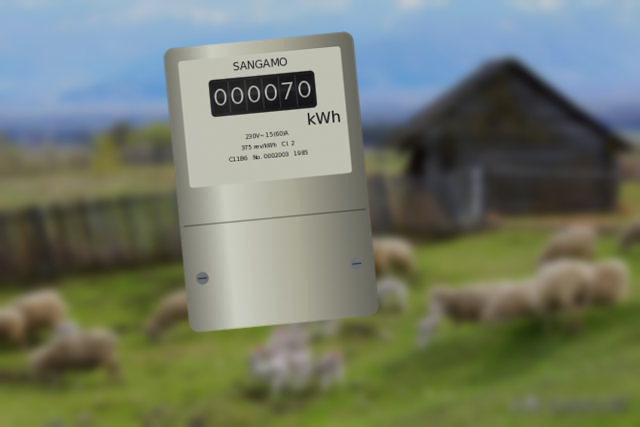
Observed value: 70,kWh
